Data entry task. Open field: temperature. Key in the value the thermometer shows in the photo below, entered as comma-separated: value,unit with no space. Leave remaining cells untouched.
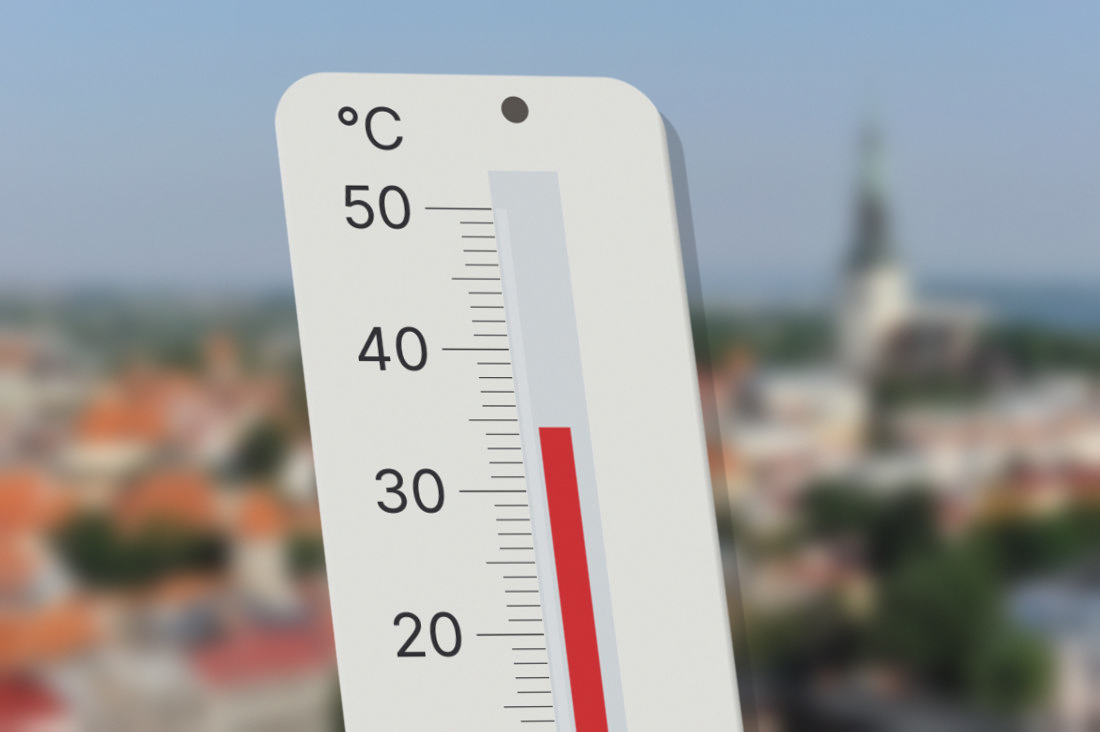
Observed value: 34.5,°C
